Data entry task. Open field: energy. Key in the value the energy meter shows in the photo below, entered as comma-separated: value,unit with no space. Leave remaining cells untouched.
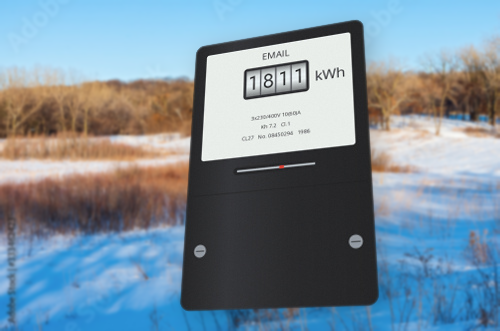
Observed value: 1811,kWh
